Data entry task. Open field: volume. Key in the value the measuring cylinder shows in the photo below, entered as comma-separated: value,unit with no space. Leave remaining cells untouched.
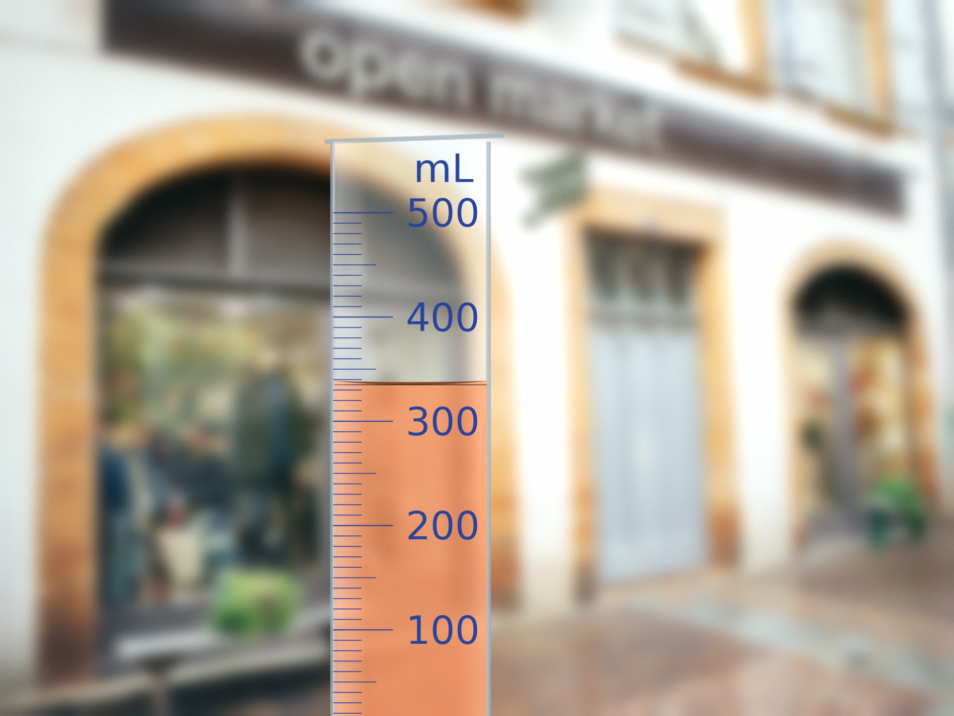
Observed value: 335,mL
